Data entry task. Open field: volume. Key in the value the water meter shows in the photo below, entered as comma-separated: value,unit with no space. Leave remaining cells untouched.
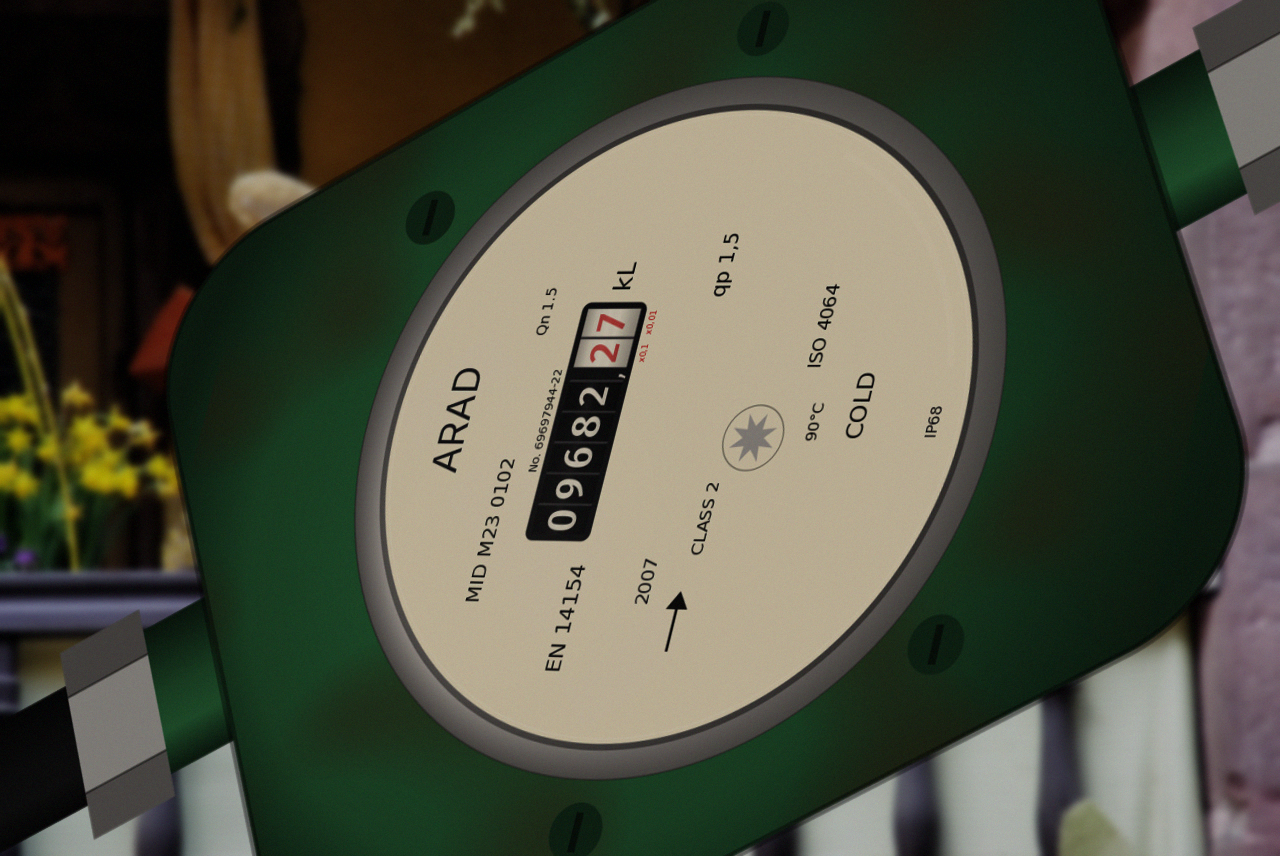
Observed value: 9682.27,kL
